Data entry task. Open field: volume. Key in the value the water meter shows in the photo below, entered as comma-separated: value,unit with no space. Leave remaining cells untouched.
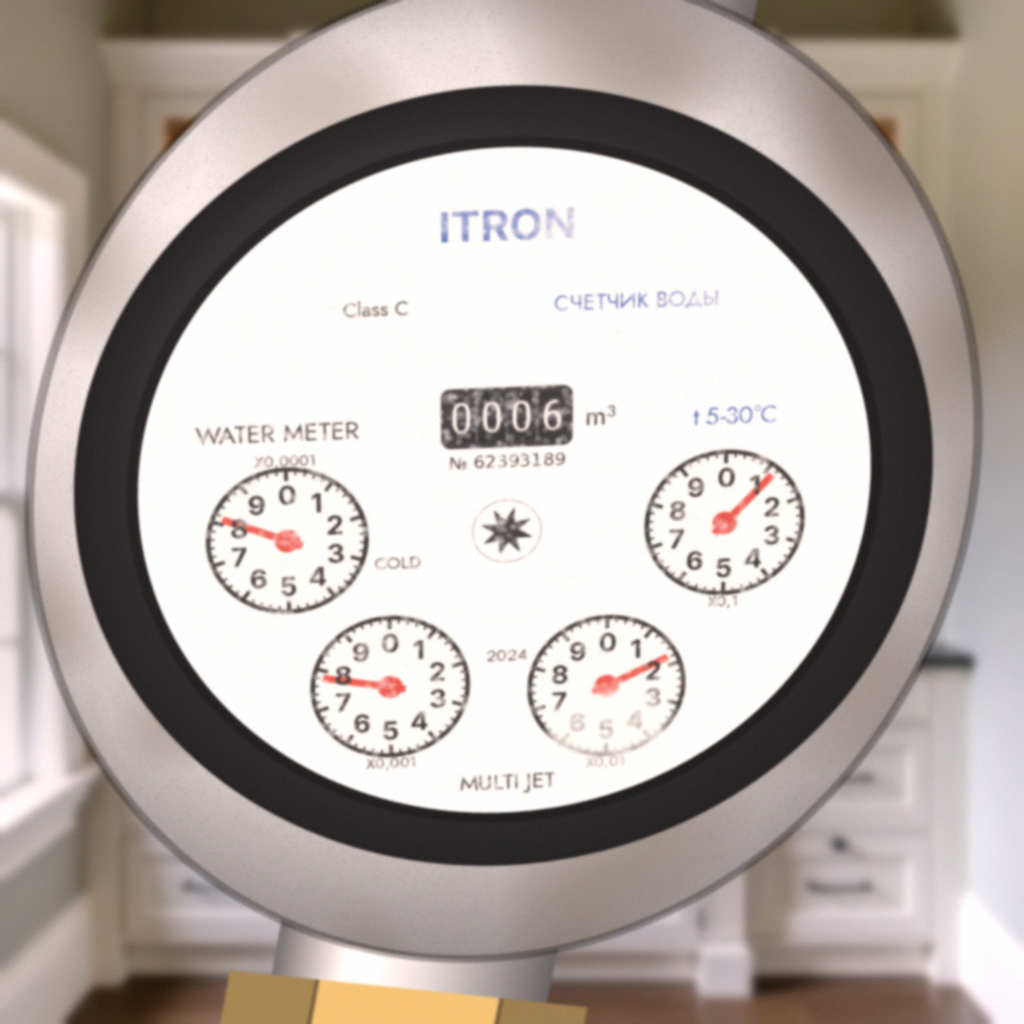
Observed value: 6.1178,m³
